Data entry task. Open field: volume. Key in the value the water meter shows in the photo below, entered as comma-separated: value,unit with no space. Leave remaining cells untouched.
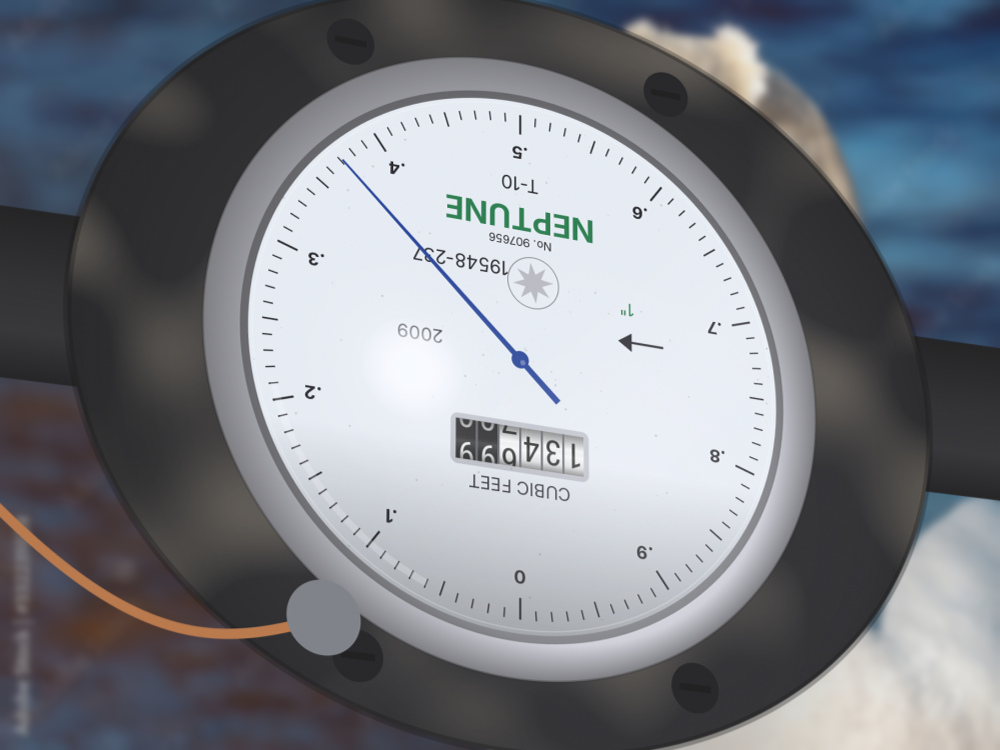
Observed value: 134699.37,ft³
